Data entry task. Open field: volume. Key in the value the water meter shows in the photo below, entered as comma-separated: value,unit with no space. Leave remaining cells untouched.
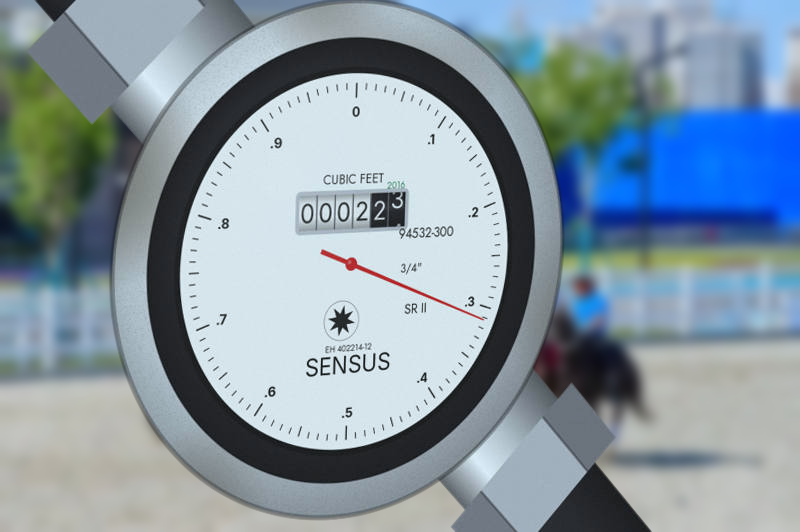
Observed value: 223.31,ft³
